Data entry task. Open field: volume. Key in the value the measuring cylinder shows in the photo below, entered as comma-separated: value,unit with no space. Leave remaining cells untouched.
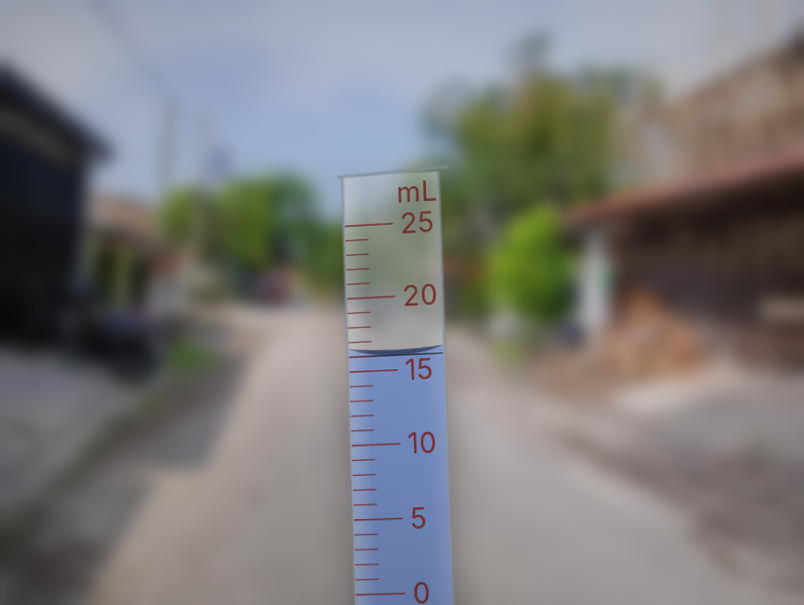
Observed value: 16,mL
